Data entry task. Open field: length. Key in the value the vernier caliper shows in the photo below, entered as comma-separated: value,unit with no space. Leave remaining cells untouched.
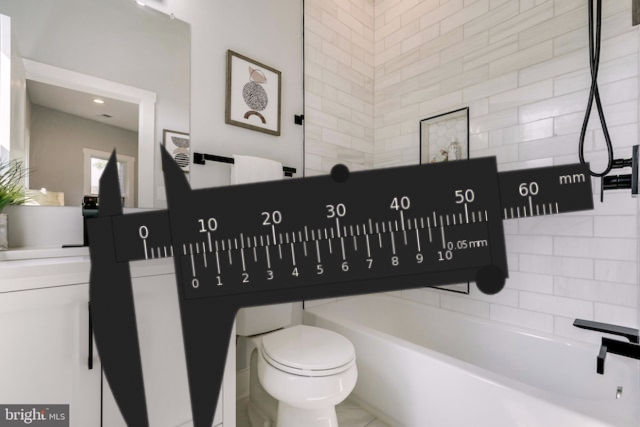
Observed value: 7.0,mm
